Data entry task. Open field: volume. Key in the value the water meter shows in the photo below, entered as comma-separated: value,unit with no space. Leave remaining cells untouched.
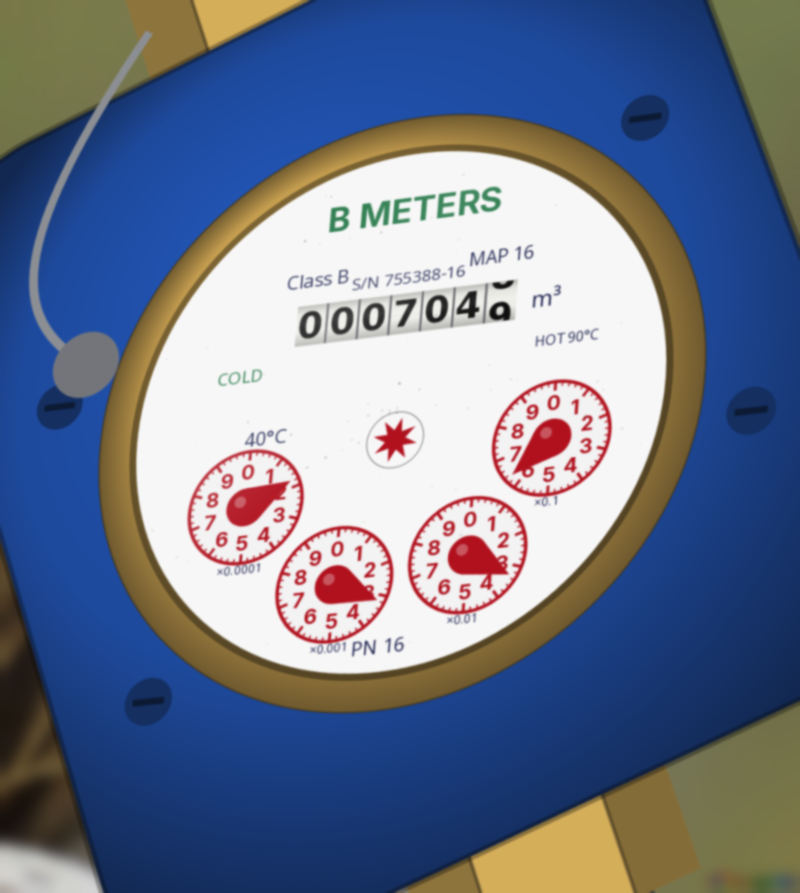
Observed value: 7048.6331,m³
